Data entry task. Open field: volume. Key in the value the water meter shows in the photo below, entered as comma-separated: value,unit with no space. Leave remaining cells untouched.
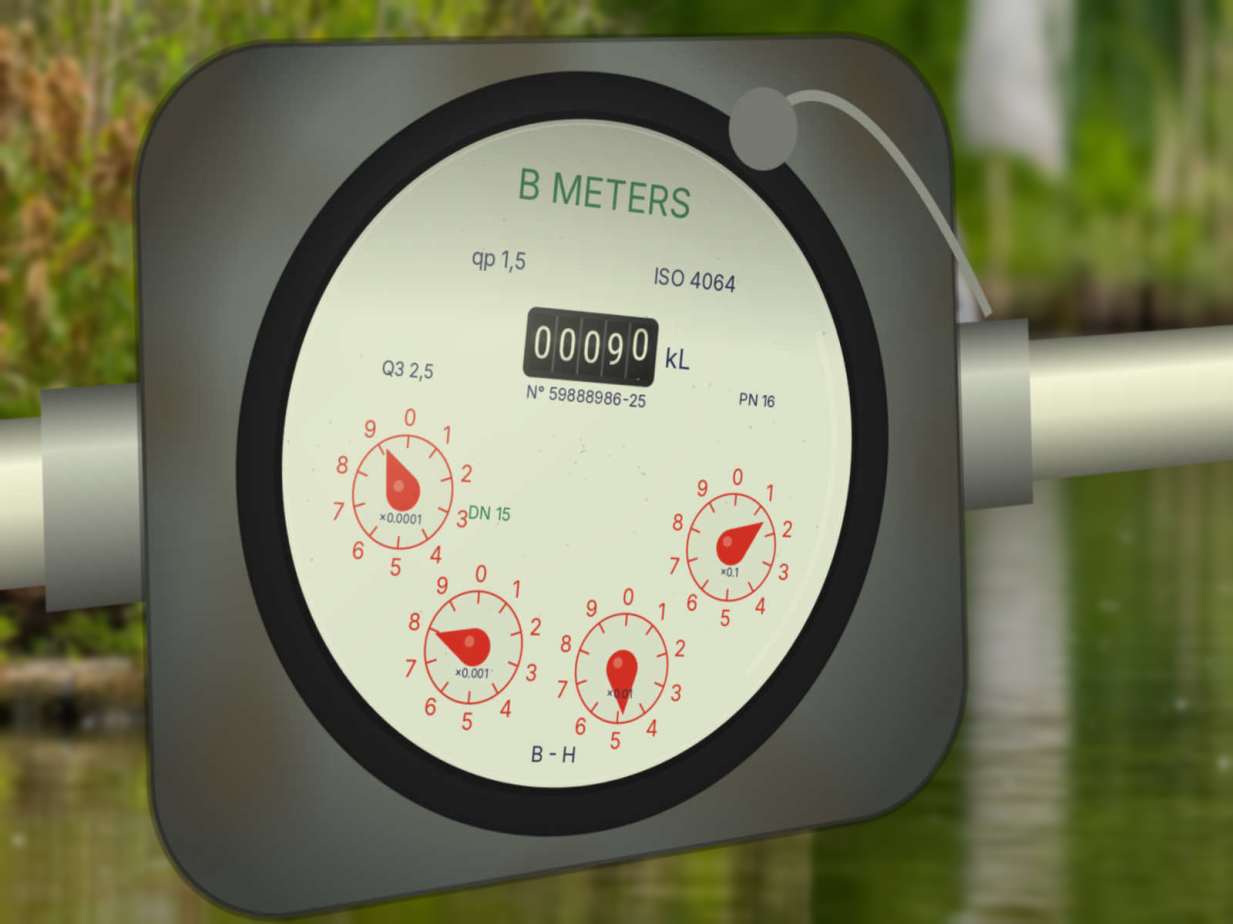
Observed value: 90.1479,kL
